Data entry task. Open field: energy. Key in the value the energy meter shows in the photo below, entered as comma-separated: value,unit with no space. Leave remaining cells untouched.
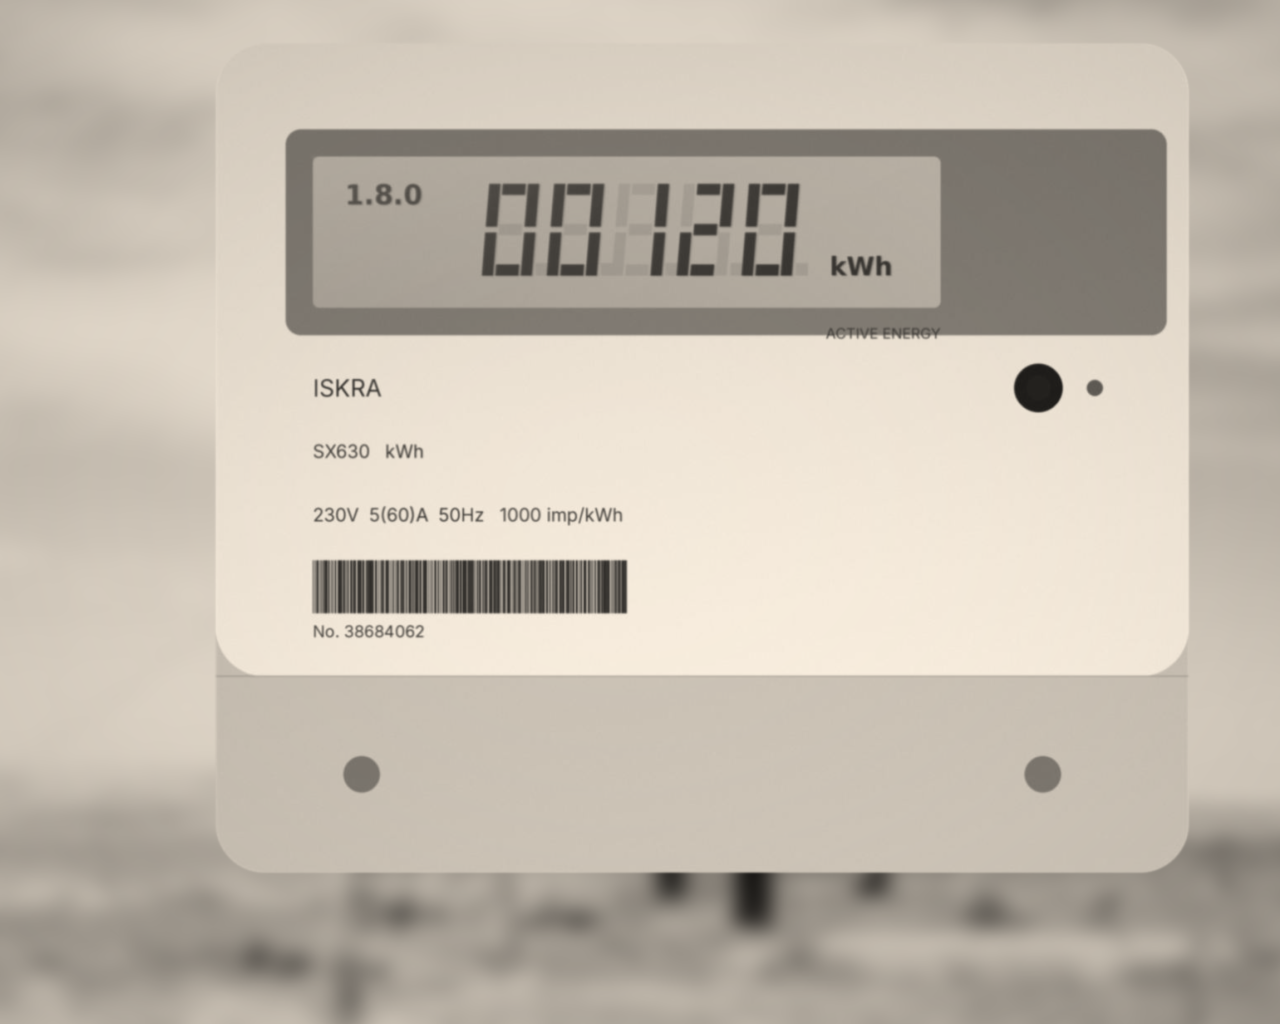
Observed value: 120,kWh
